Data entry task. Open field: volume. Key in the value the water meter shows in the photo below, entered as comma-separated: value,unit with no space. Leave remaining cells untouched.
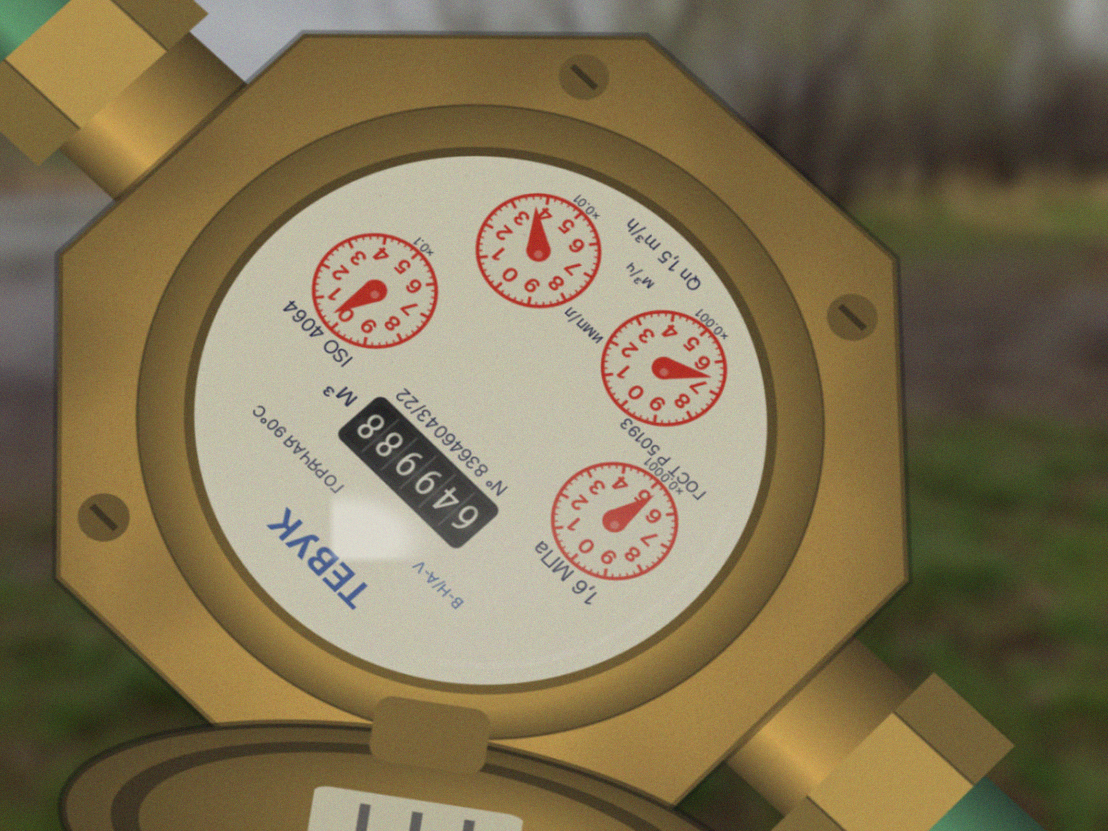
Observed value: 649988.0365,m³
